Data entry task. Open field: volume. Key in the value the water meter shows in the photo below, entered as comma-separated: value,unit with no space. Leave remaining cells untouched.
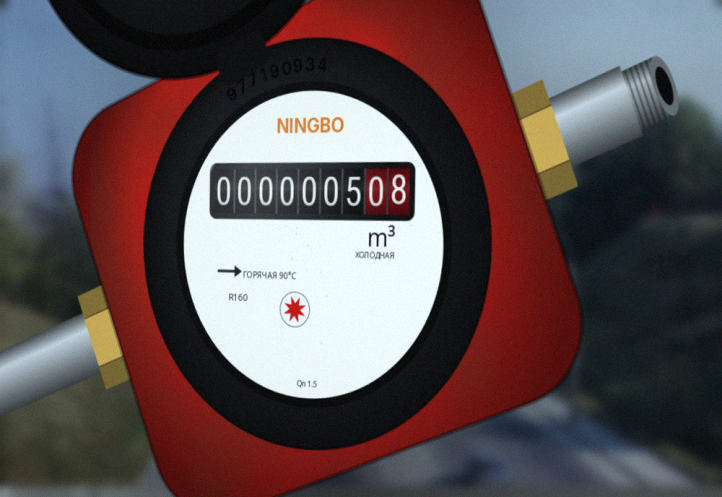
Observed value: 5.08,m³
